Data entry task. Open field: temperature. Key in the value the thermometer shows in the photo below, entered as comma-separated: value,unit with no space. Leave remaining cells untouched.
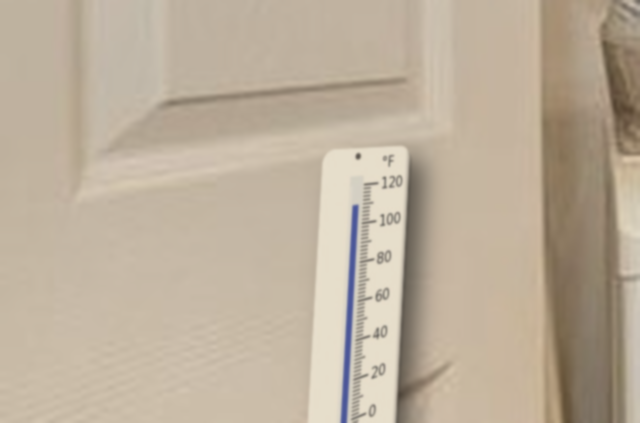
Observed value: 110,°F
